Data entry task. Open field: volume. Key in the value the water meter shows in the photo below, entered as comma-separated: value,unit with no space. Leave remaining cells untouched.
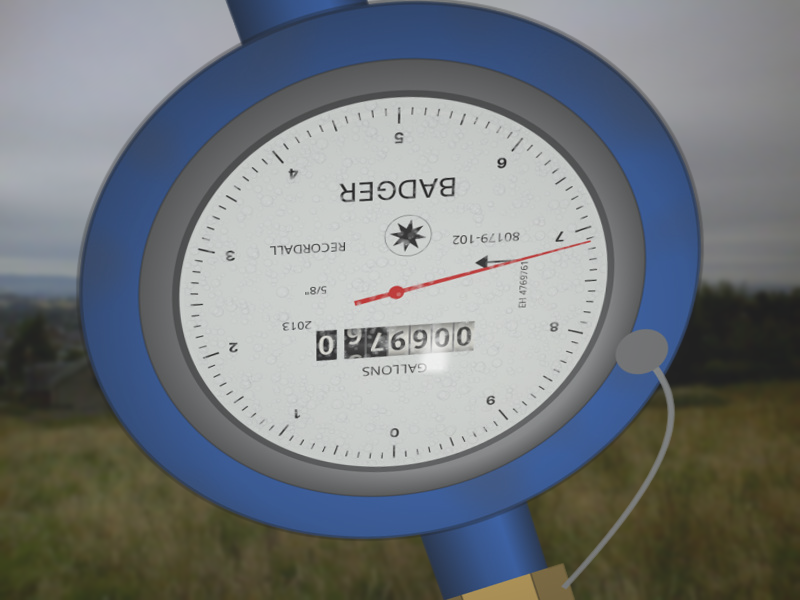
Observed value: 69757.1,gal
